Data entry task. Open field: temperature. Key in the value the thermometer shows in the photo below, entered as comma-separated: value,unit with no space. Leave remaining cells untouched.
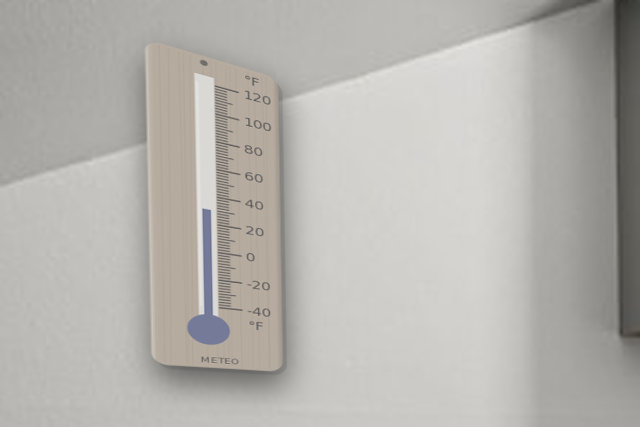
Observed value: 30,°F
